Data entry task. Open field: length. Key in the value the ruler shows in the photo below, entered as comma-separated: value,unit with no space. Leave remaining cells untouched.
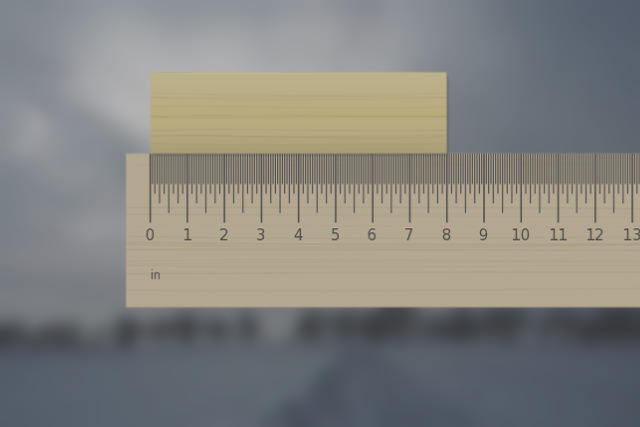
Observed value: 8,in
